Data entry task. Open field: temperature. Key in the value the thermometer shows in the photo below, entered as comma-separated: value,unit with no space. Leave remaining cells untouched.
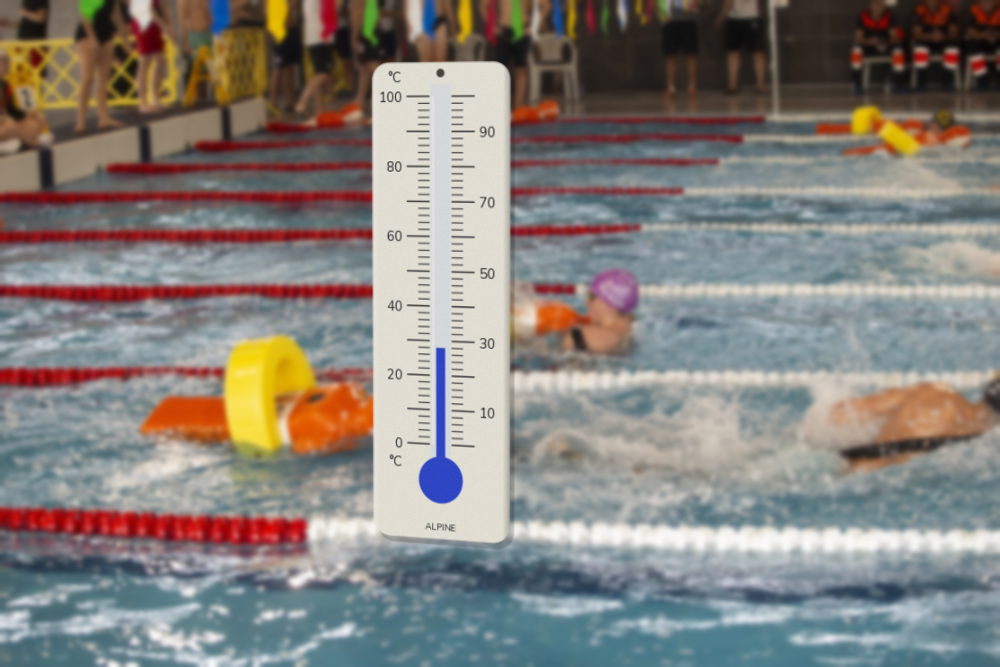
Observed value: 28,°C
